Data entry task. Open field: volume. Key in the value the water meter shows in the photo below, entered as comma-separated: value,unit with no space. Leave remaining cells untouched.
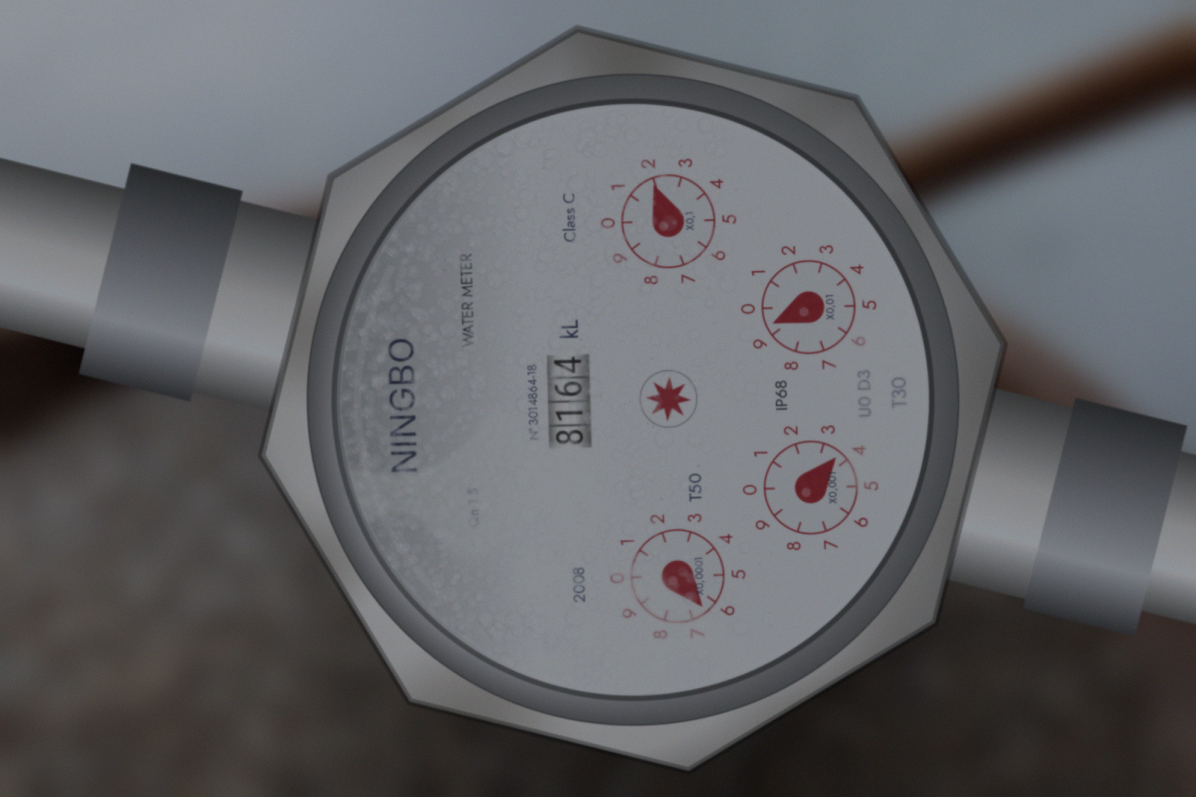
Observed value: 8164.1936,kL
